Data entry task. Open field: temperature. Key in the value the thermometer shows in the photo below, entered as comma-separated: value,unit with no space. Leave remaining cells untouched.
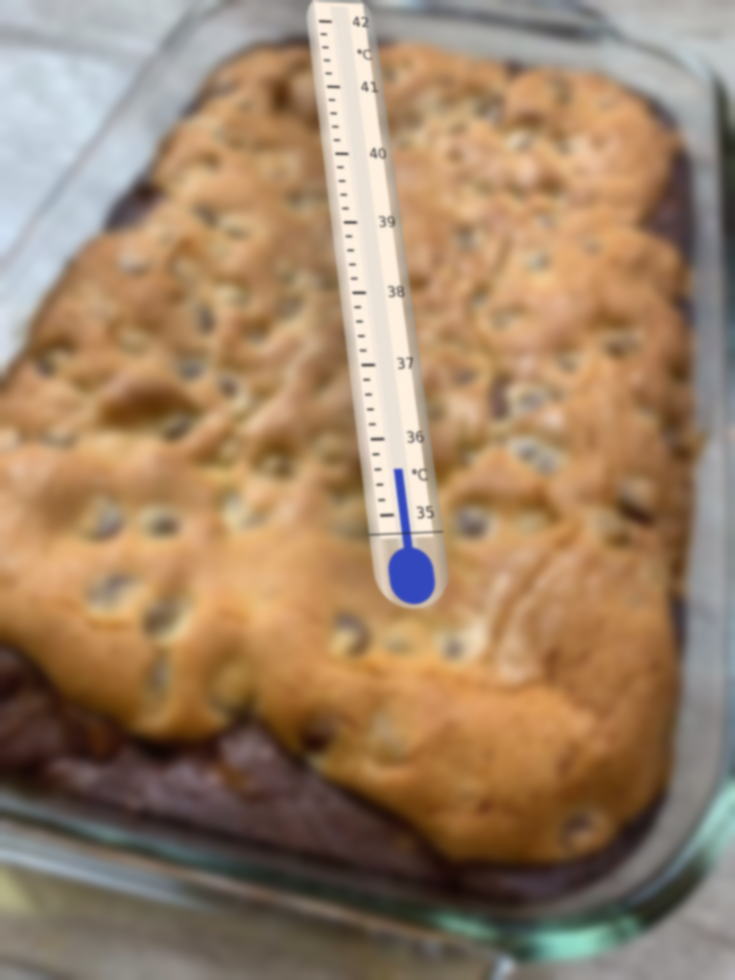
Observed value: 35.6,°C
